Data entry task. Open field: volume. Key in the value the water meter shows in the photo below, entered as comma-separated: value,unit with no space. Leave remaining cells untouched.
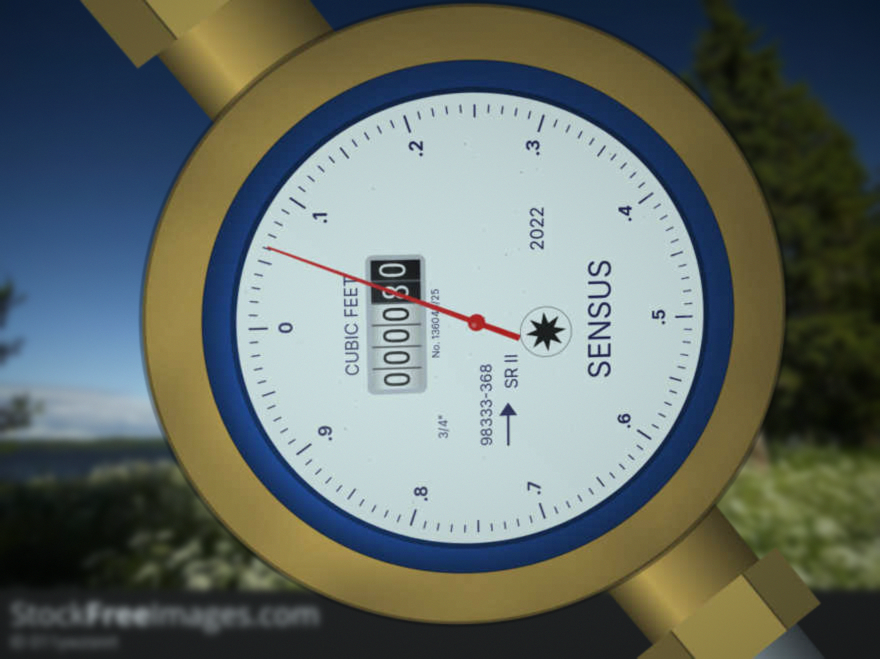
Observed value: 80.06,ft³
